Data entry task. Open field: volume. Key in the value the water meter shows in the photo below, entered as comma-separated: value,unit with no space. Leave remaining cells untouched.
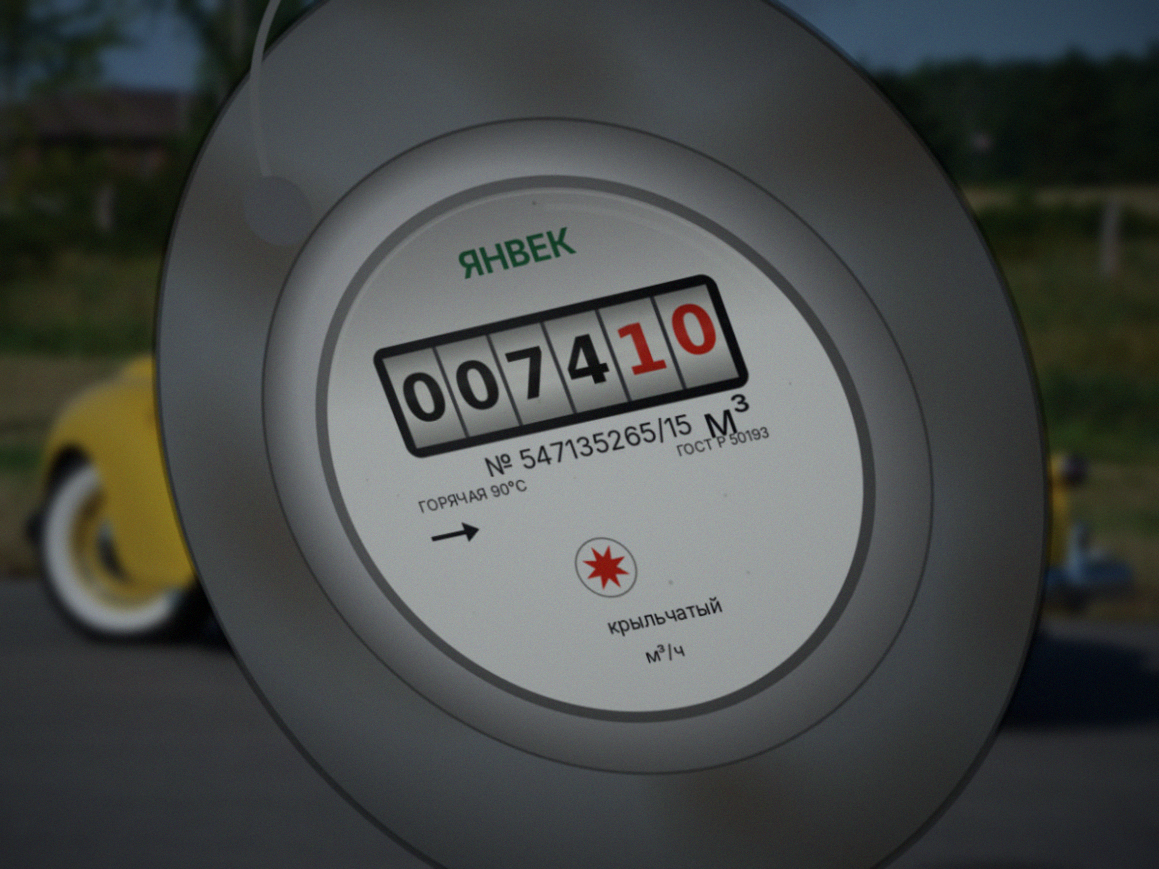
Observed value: 74.10,m³
